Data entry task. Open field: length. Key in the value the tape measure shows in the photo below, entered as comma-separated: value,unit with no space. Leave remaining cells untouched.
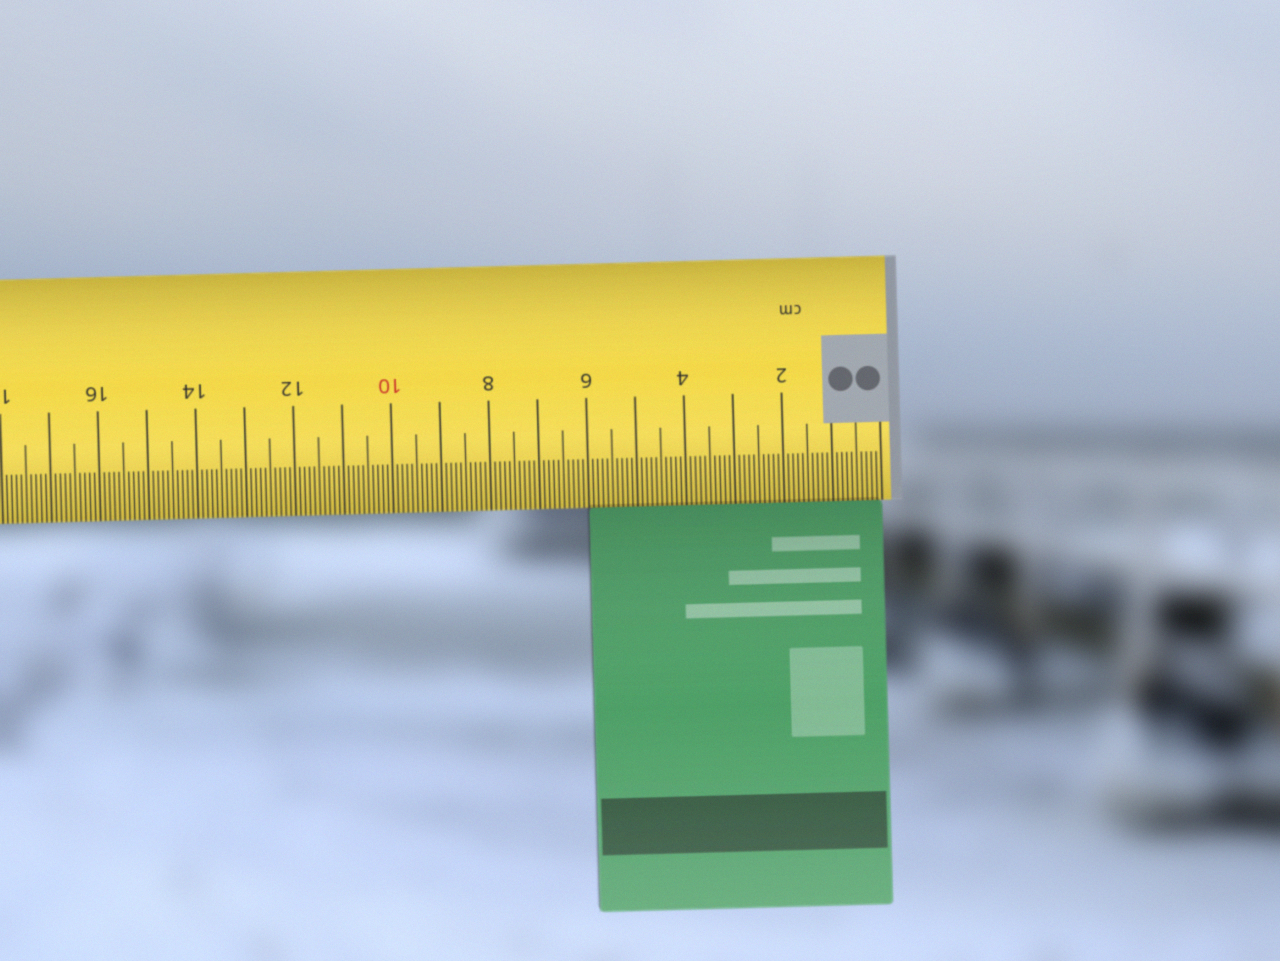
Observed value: 6,cm
